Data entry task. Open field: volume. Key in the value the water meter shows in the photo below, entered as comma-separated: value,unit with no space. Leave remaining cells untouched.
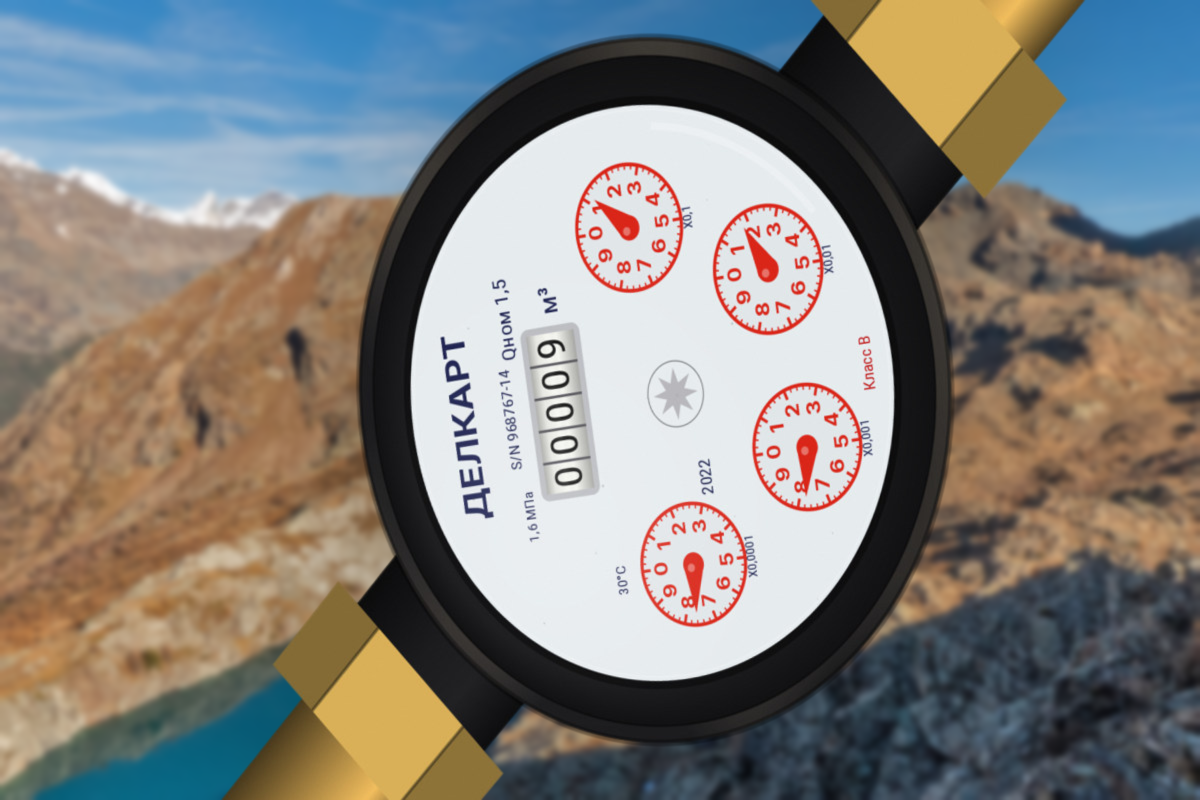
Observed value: 9.1177,m³
